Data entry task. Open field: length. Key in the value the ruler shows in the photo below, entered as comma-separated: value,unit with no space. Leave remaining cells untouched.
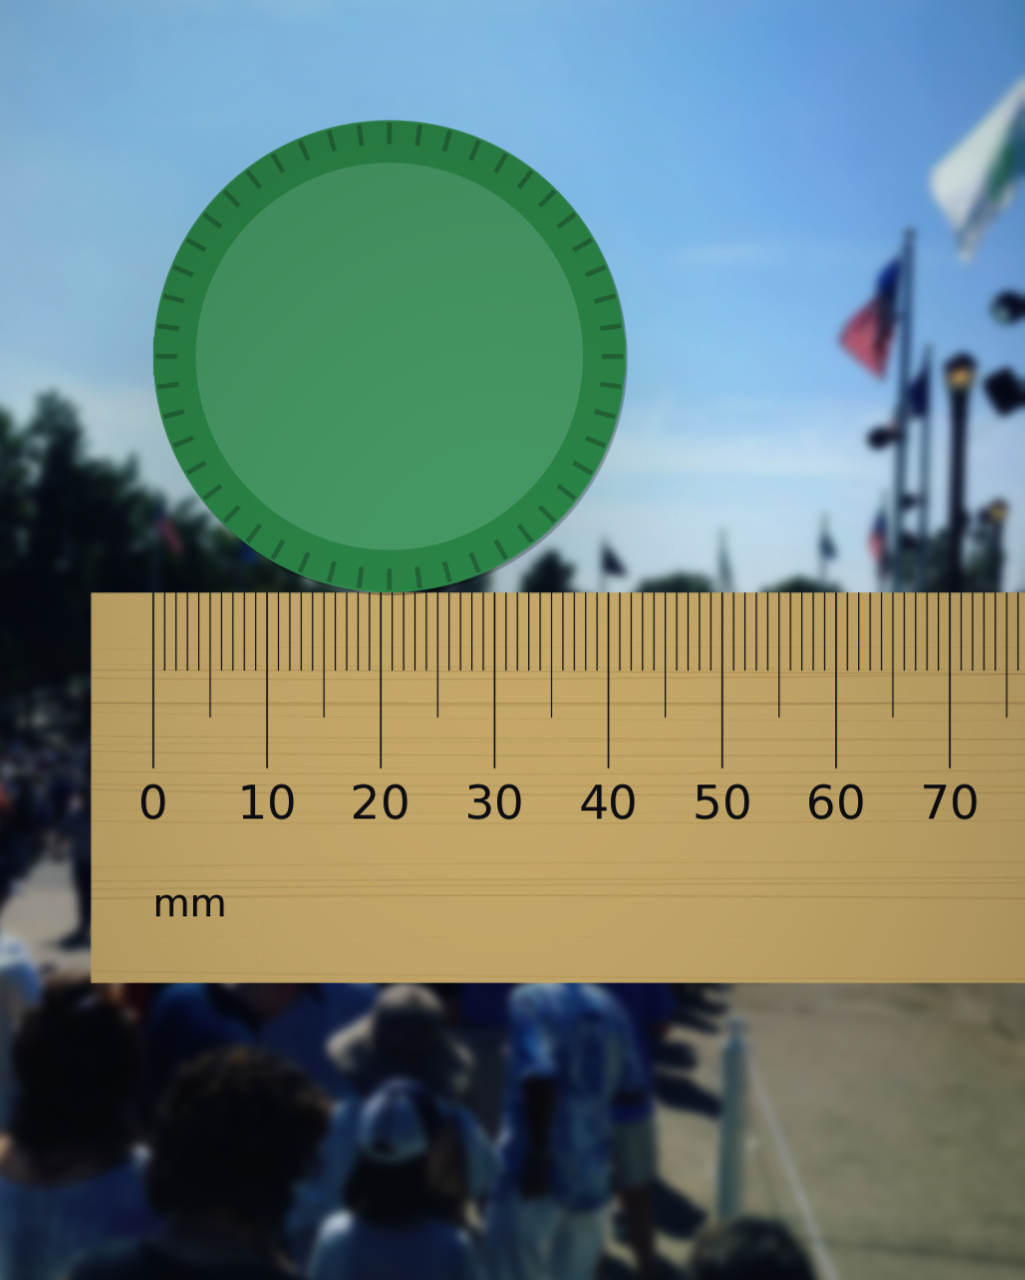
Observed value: 41.5,mm
